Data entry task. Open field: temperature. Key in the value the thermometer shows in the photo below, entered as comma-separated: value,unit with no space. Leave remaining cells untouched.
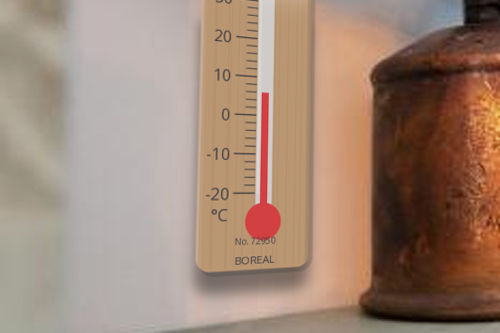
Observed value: 6,°C
